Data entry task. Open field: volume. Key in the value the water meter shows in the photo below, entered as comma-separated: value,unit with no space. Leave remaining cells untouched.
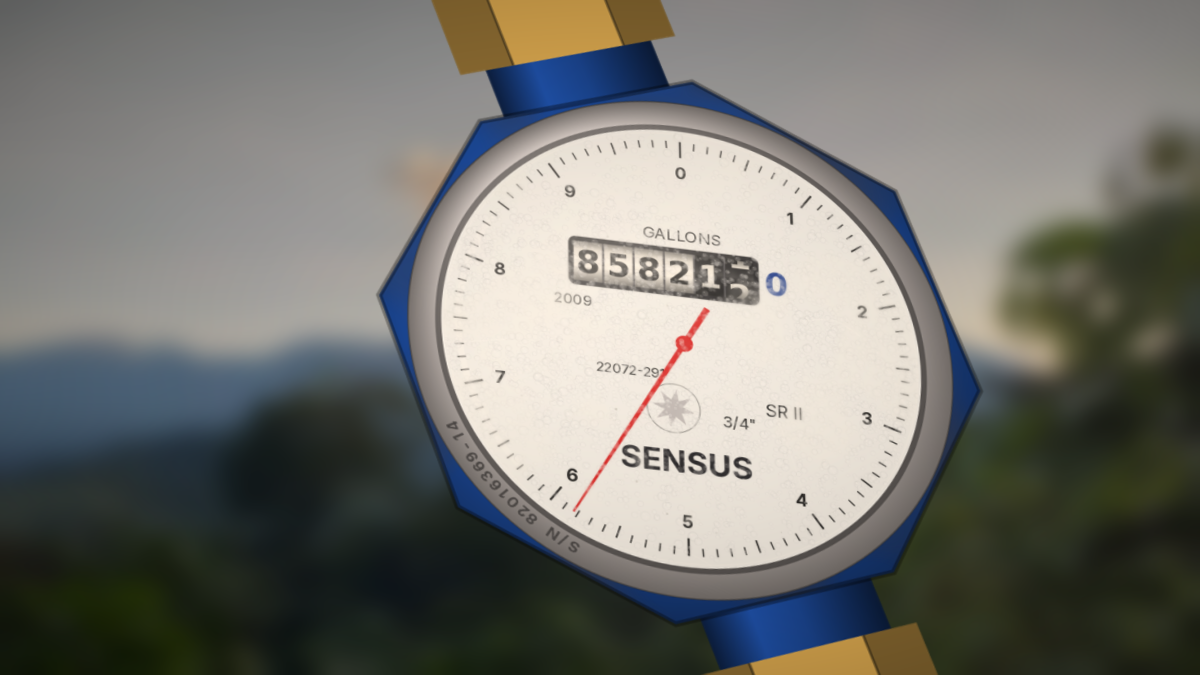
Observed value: 8582115.8,gal
